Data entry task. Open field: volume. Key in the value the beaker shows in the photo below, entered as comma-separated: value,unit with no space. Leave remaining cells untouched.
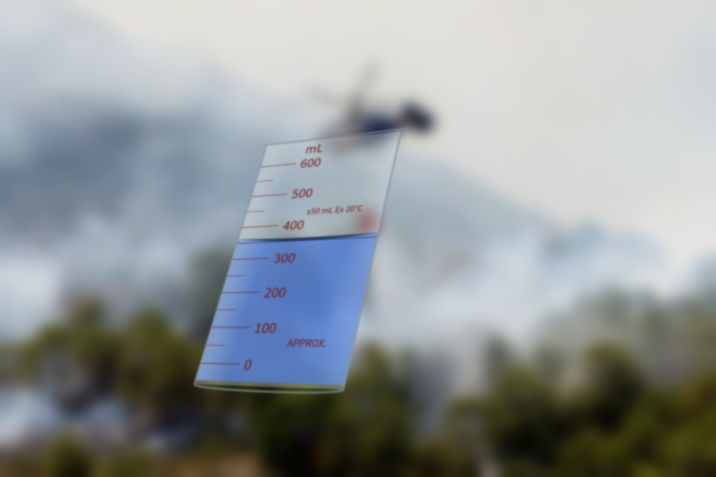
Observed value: 350,mL
